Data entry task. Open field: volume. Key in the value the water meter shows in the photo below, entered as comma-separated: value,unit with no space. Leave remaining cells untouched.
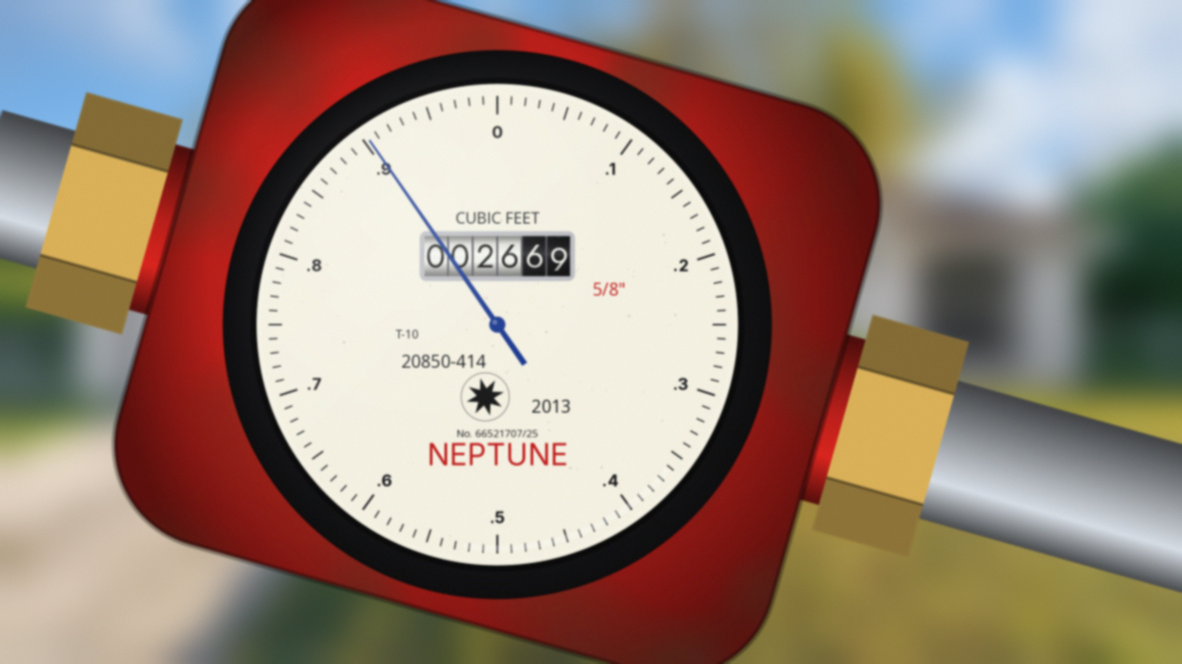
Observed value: 2668.90,ft³
